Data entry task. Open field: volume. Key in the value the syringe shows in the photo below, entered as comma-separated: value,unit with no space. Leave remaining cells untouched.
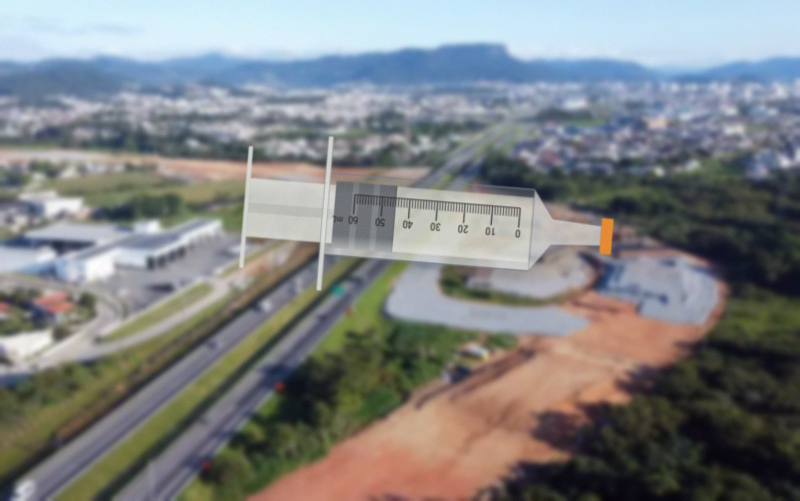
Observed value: 45,mL
